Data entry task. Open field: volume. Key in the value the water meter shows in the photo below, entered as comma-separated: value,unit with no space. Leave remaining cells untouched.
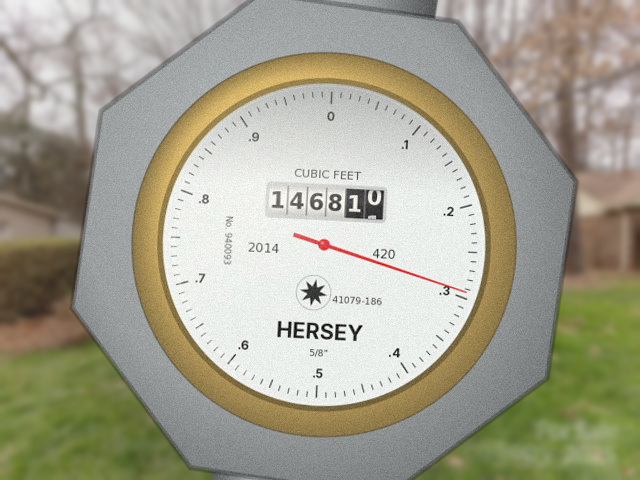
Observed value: 146810.29,ft³
